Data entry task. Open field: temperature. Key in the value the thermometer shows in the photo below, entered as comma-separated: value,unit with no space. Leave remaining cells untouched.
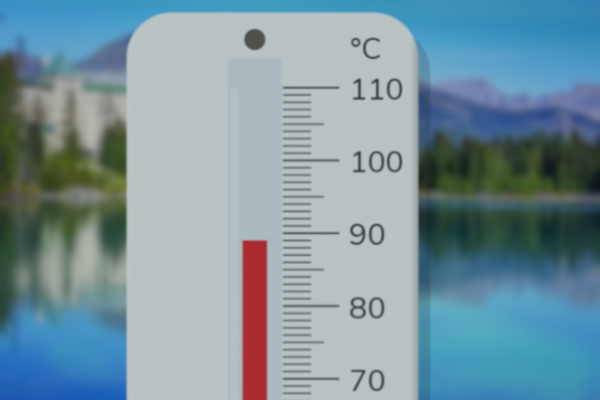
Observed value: 89,°C
